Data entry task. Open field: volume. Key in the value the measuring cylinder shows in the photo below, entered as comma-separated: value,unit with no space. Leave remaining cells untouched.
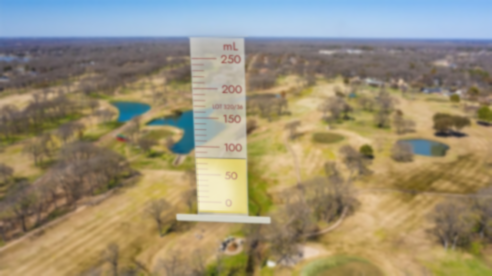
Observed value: 80,mL
